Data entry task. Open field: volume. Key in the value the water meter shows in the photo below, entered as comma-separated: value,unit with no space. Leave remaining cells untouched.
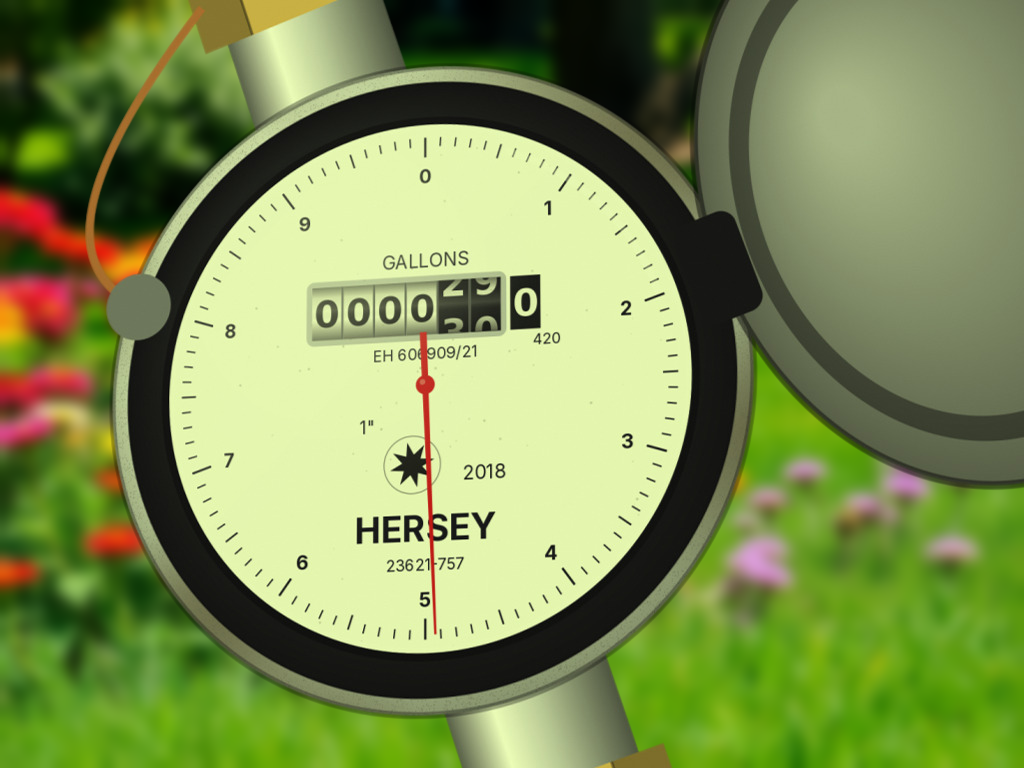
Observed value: 294.9,gal
